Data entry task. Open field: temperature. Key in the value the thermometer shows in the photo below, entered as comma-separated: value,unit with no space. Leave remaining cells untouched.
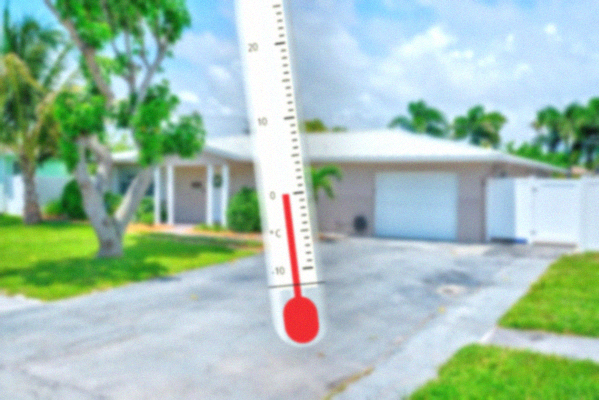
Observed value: 0,°C
